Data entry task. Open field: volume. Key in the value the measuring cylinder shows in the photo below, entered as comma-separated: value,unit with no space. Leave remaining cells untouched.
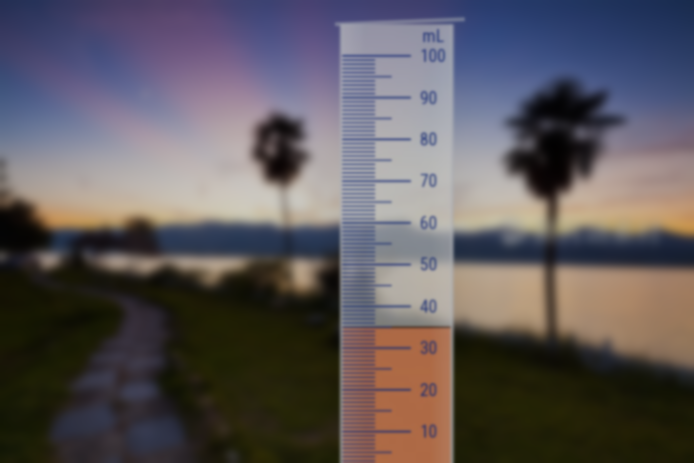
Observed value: 35,mL
